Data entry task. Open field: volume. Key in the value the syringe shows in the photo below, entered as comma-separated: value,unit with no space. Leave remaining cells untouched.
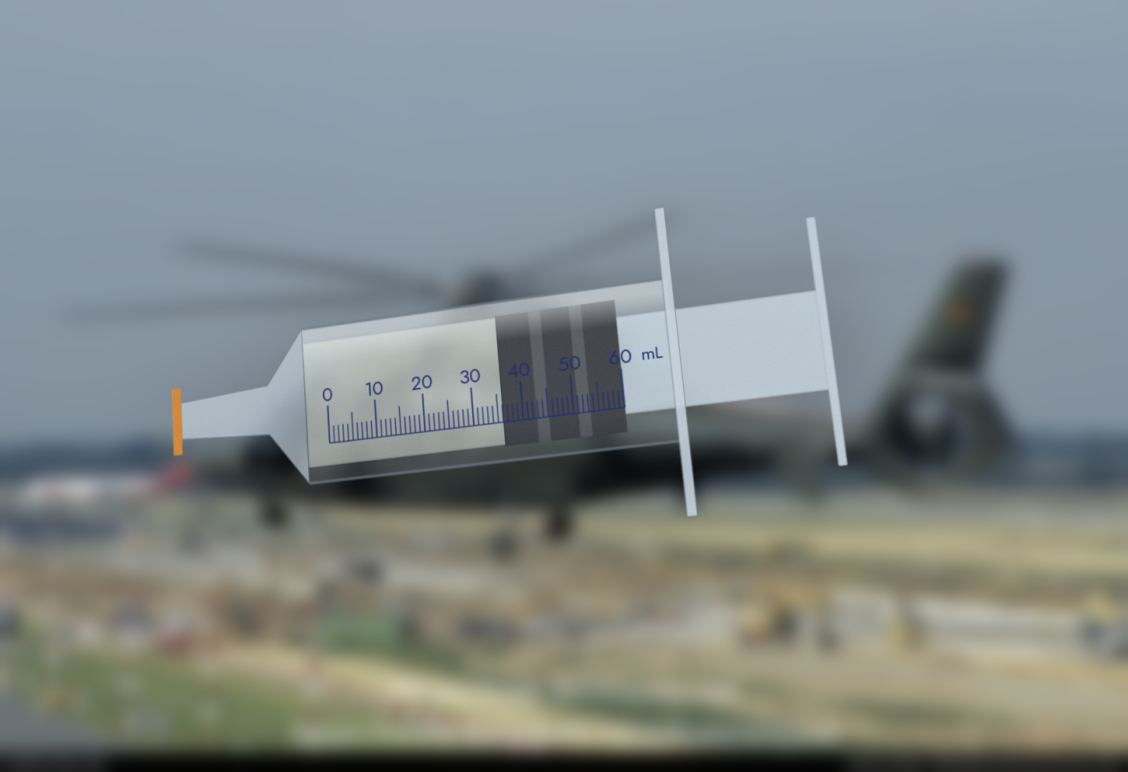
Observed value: 36,mL
